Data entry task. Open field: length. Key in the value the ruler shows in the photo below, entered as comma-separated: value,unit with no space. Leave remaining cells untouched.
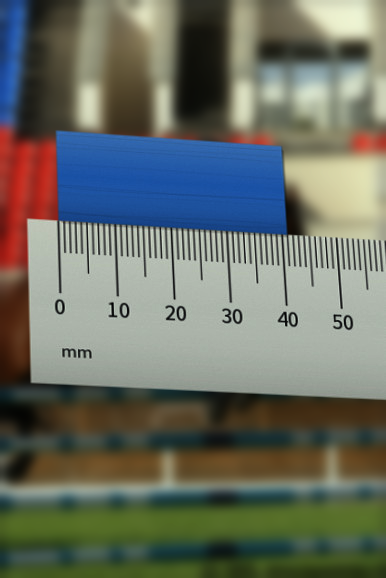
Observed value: 41,mm
